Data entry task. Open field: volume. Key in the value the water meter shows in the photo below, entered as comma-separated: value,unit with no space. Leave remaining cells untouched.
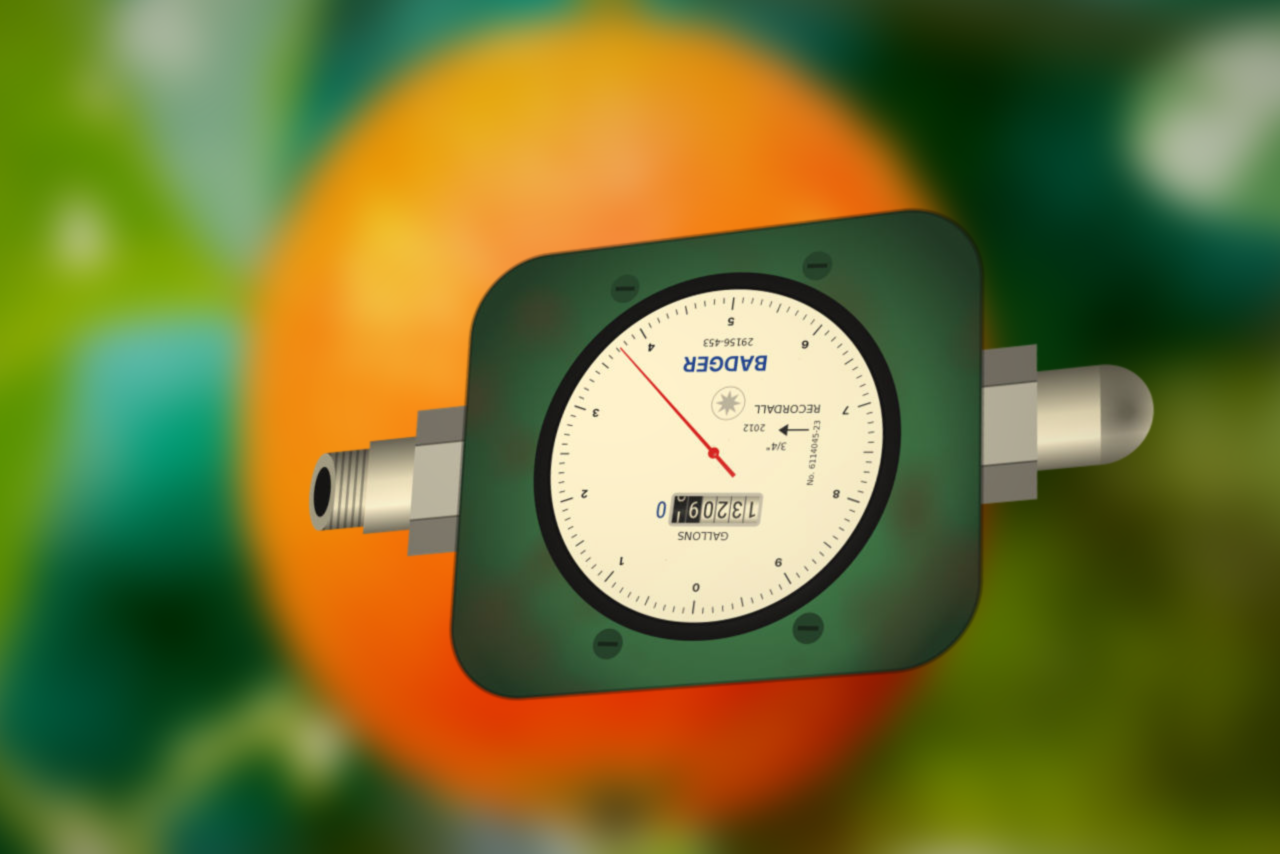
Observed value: 1320913.7,gal
